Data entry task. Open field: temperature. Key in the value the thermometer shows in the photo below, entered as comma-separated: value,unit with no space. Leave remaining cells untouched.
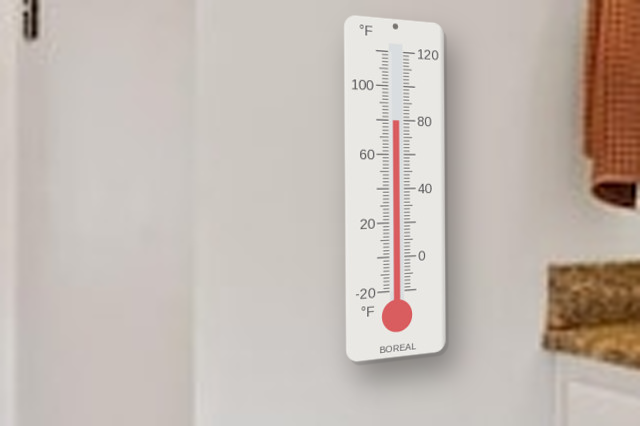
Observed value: 80,°F
